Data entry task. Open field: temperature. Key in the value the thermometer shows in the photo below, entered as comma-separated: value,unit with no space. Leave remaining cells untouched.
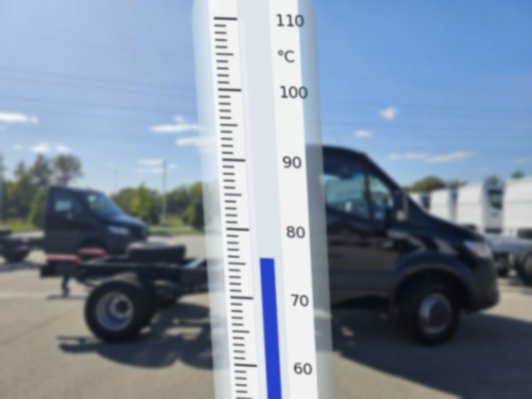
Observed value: 76,°C
